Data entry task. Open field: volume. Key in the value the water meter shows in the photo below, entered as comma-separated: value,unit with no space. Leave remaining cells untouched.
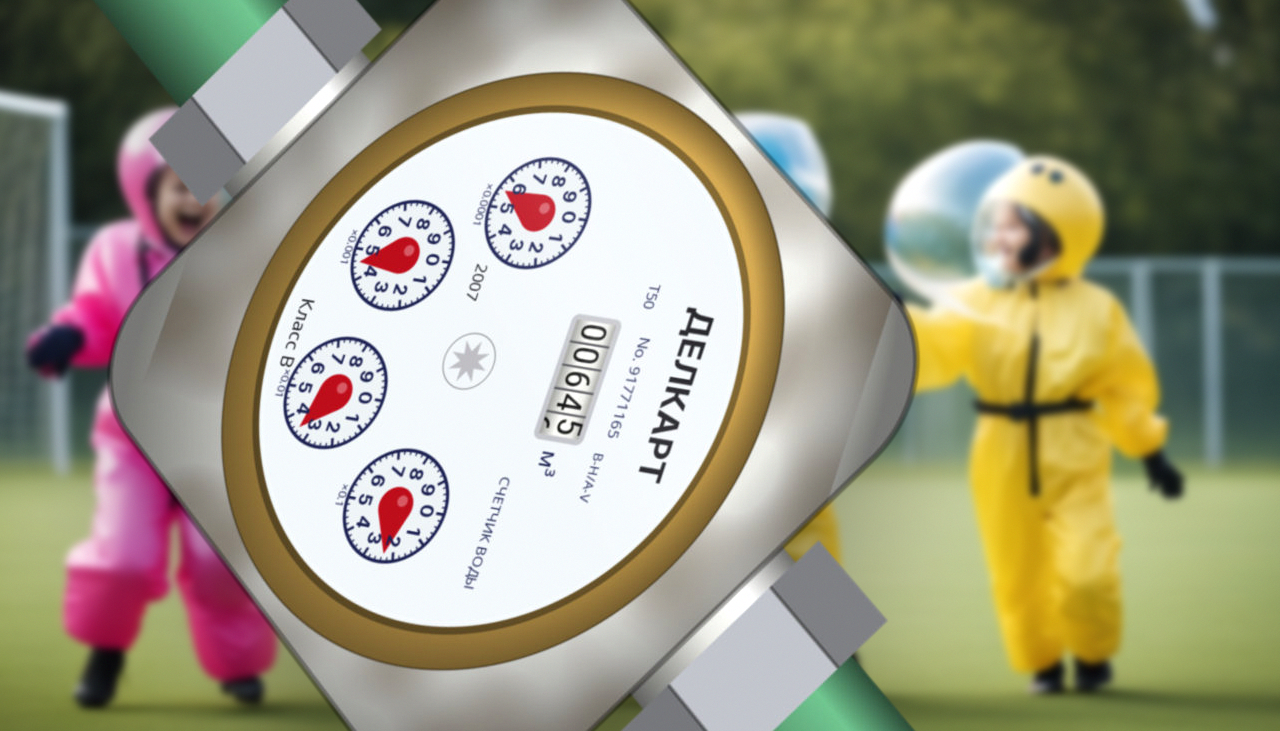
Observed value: 645.2345,m³
